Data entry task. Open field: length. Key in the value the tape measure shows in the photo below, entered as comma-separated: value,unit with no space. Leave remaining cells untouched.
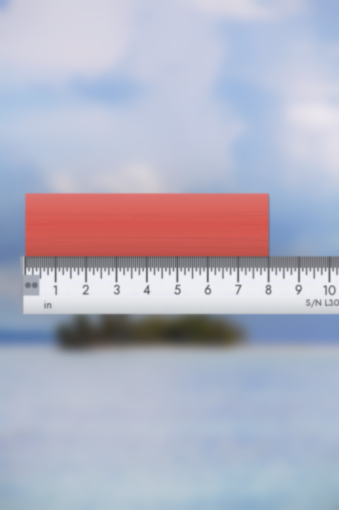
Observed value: 8,in
